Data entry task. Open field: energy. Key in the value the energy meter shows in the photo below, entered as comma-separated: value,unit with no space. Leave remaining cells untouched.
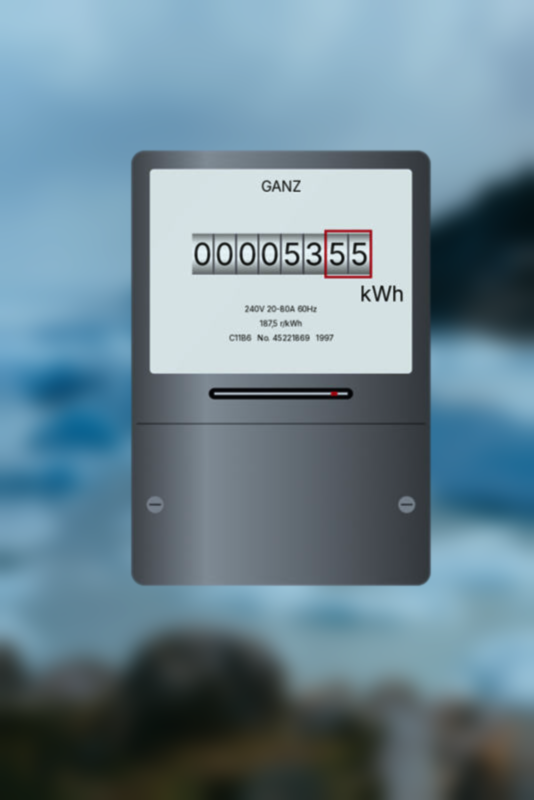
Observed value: 53.55,kWh
